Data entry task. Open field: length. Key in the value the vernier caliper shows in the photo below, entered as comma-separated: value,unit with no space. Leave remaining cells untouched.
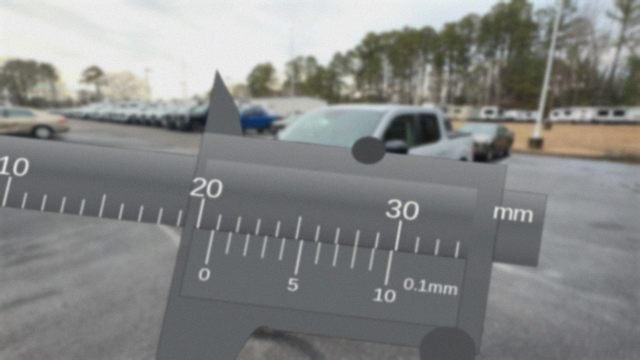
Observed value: 20.8,mm
